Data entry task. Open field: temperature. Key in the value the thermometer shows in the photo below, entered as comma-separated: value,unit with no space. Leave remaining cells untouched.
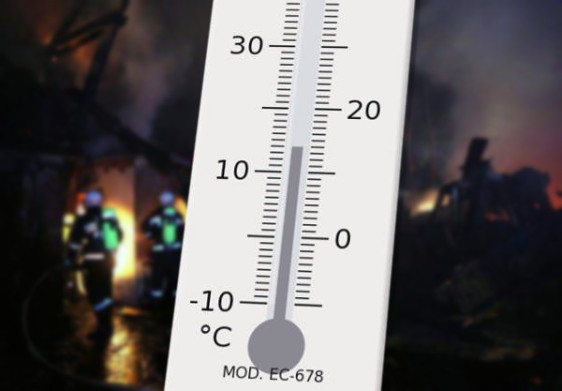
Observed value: 14,°C
